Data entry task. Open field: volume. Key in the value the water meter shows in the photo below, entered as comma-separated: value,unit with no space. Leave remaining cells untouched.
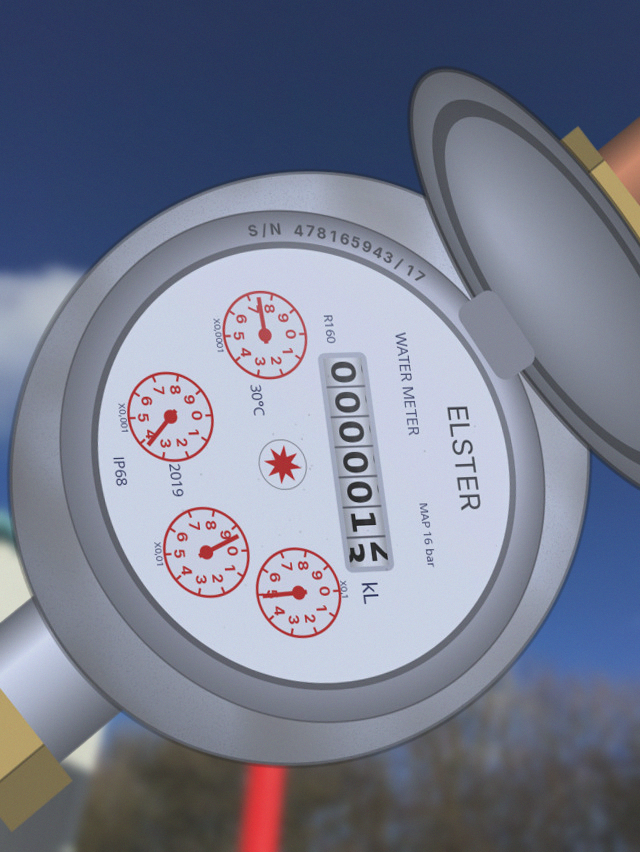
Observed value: 12.4937,kL
